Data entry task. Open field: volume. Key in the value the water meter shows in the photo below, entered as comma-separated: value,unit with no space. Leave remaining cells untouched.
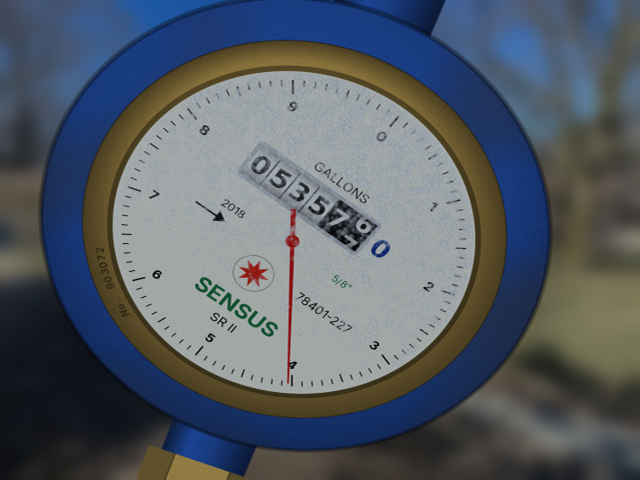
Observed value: 535764.0,gal
